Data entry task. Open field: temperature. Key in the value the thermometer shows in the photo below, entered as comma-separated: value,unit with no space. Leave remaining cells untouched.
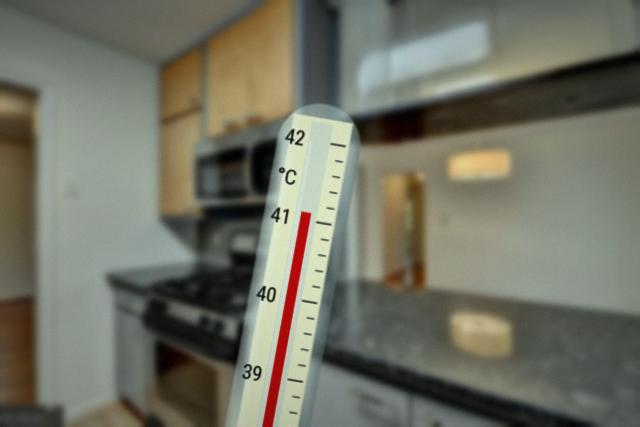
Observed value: 41.1,°C
